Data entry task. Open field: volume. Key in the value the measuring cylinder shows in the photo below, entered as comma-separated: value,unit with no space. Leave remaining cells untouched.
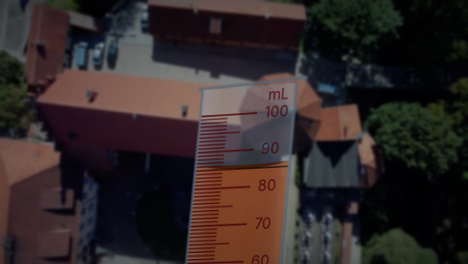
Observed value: 85,mL
